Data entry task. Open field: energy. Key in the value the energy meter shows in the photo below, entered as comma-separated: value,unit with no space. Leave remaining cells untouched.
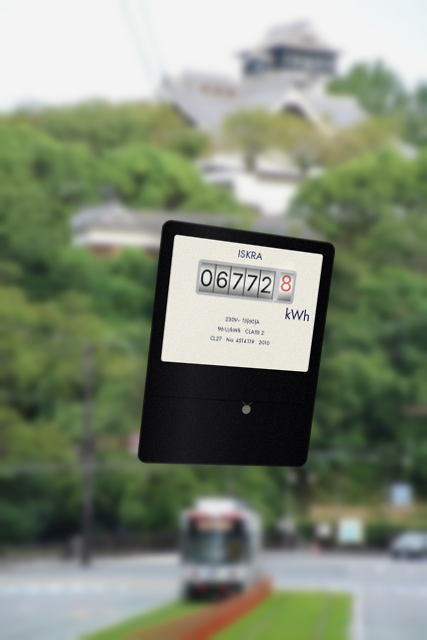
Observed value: 6772.8,kWh
